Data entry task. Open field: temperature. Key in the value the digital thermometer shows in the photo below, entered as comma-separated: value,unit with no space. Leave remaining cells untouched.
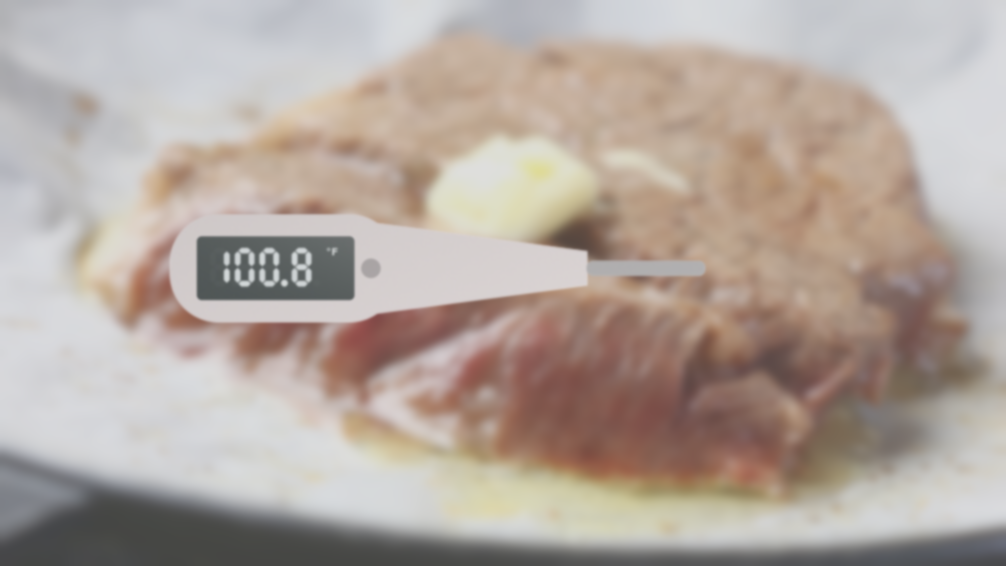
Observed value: 100.8,°F
